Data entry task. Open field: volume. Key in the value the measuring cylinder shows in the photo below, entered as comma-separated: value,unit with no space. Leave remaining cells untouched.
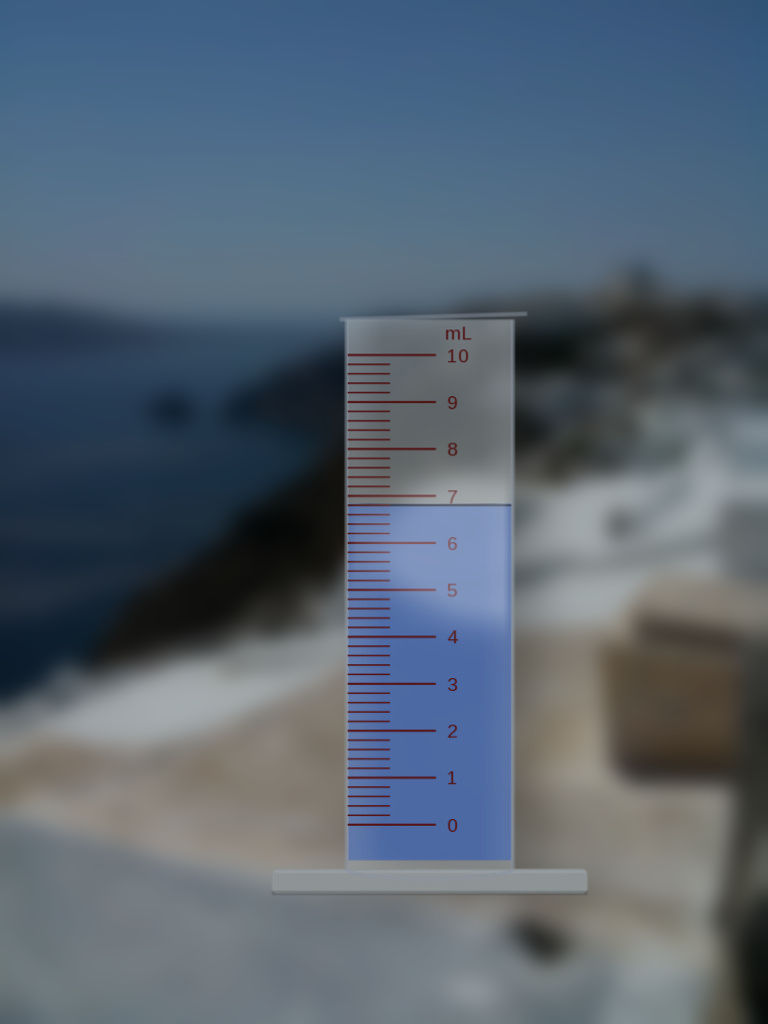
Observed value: 6.8,mL
